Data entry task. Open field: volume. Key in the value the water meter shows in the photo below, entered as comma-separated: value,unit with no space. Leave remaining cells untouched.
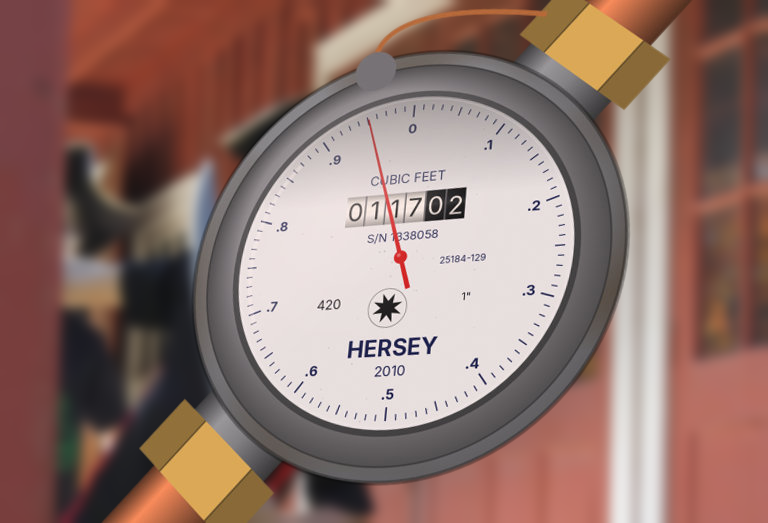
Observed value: 11701.95,ft³
